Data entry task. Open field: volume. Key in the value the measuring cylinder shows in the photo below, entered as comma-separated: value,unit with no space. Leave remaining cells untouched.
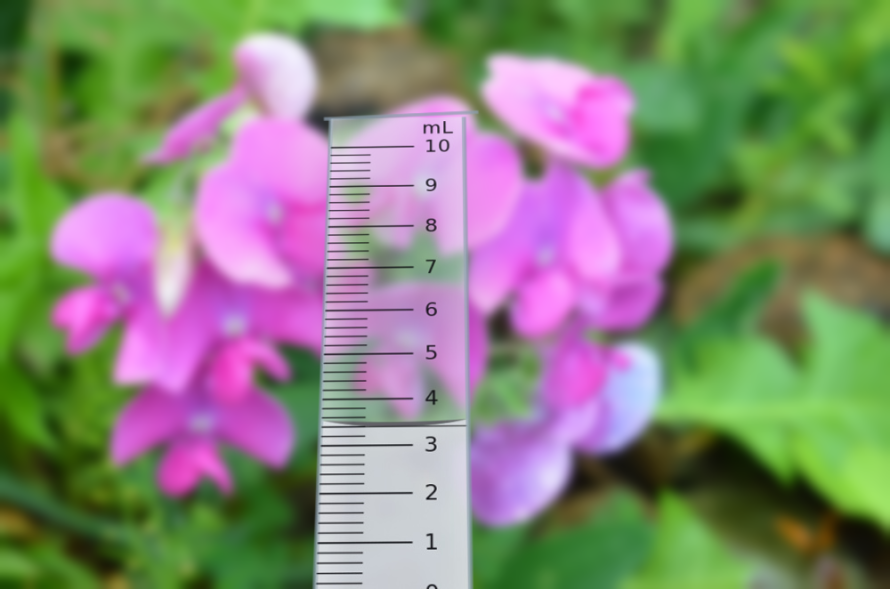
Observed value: 3.4,mL
